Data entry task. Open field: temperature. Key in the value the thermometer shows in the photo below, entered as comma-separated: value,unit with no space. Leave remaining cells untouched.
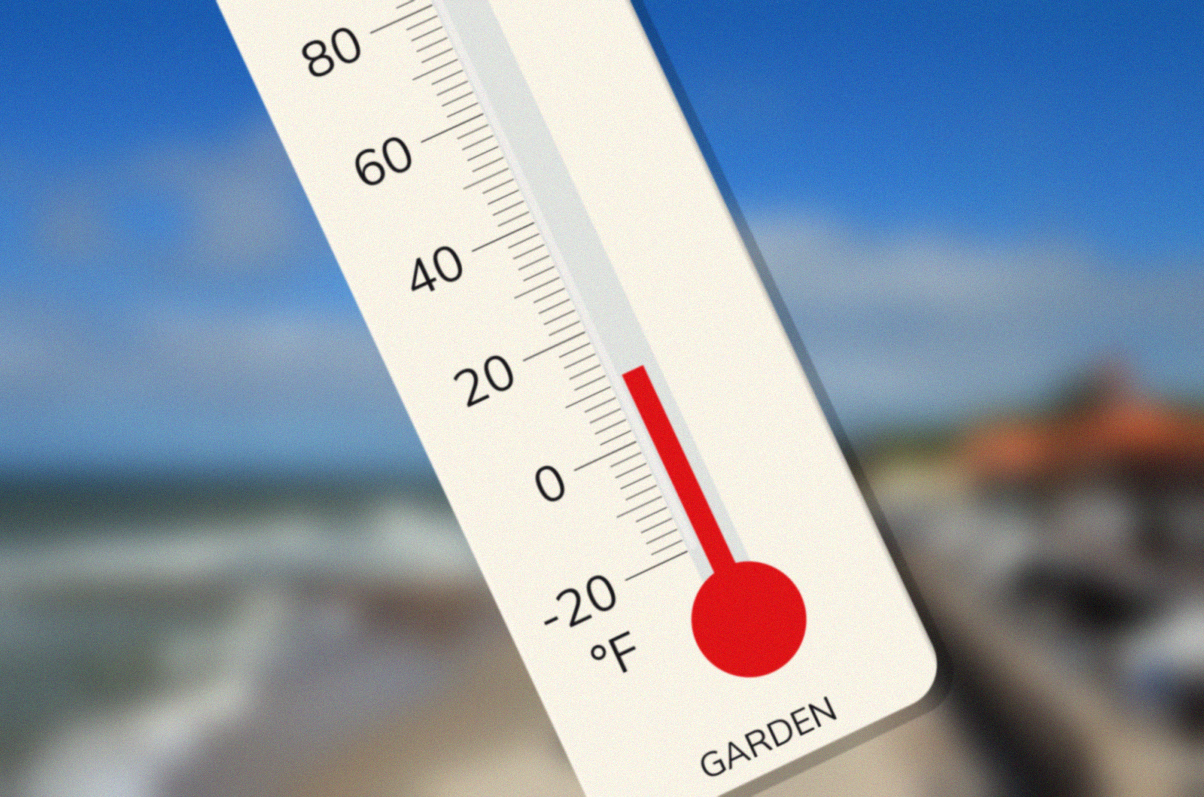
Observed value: 11,°F
